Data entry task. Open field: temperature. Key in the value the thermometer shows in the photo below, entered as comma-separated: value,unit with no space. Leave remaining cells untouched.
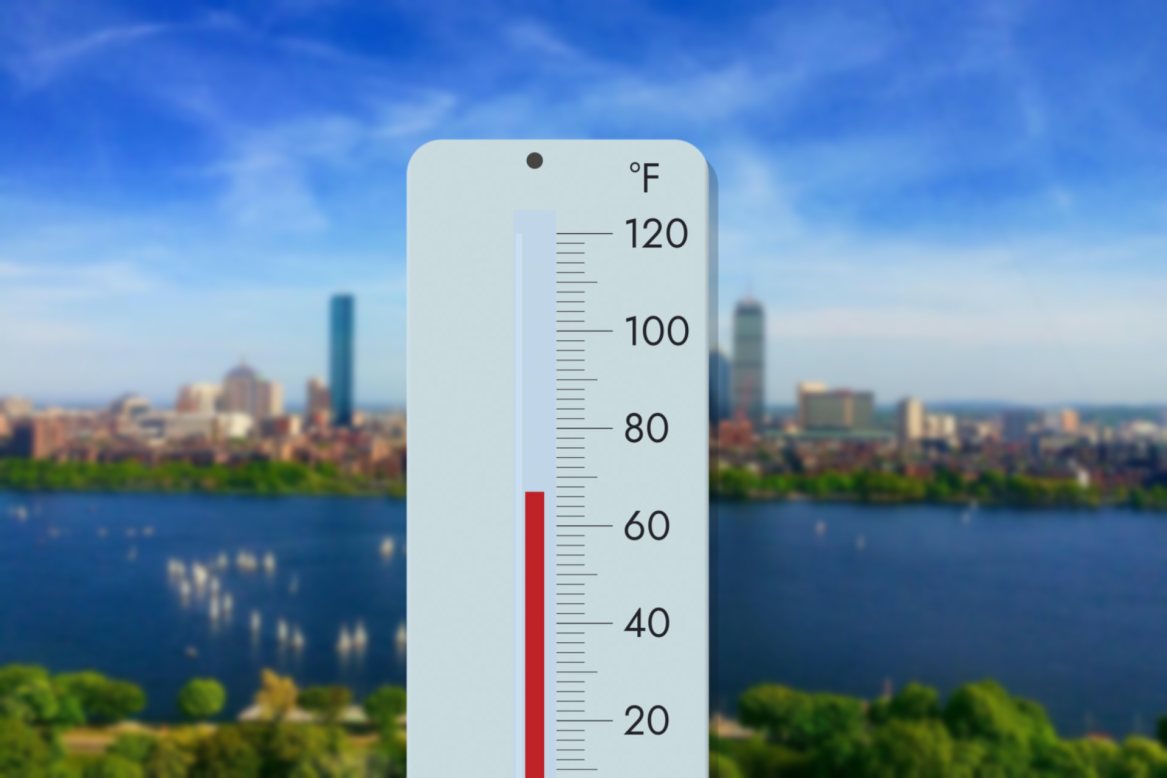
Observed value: 67,°F
